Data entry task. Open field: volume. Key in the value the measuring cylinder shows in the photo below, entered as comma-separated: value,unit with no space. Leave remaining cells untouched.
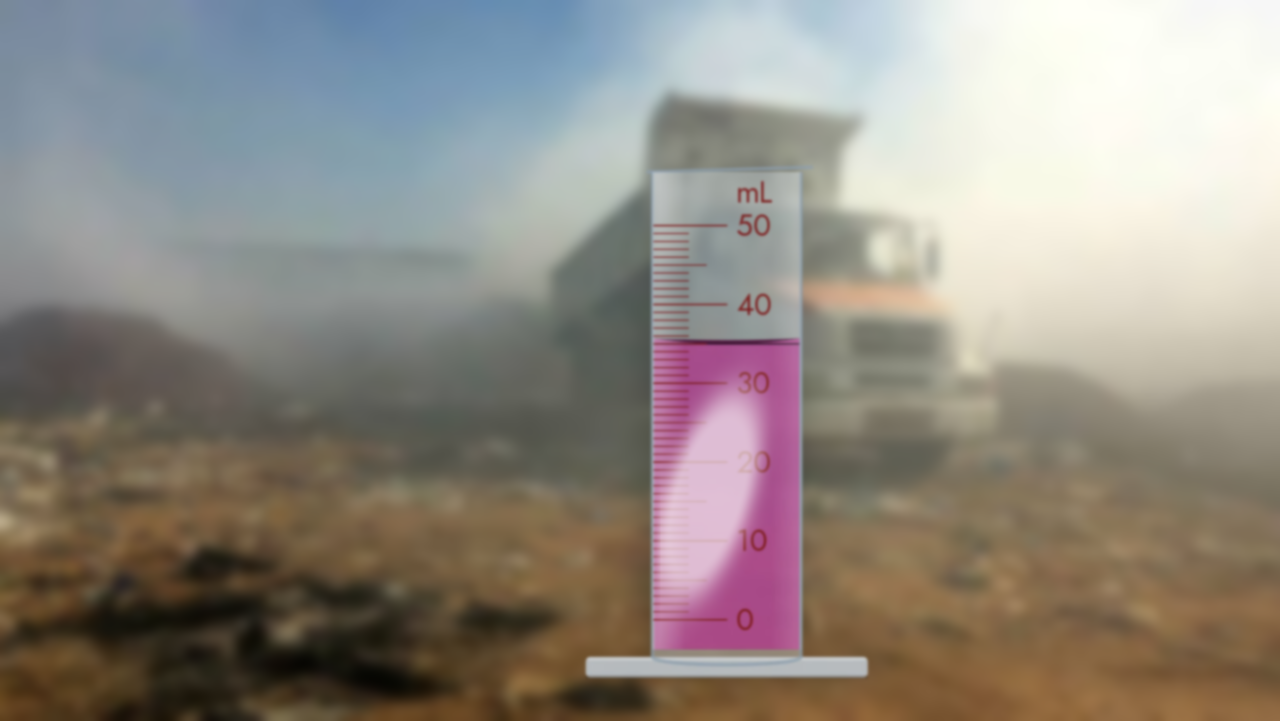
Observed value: 35,mL
